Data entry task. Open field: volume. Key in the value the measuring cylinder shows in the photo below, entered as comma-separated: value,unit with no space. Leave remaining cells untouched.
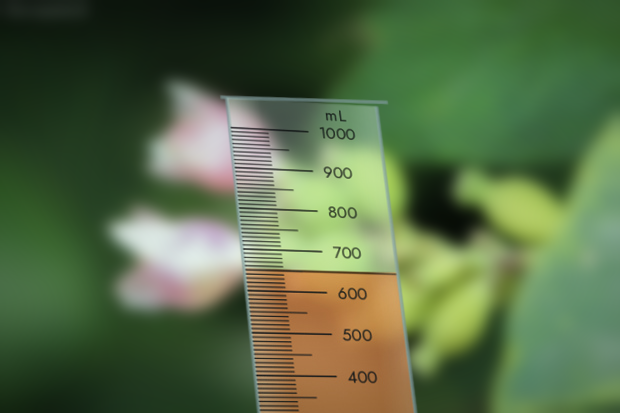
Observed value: 650,mL
